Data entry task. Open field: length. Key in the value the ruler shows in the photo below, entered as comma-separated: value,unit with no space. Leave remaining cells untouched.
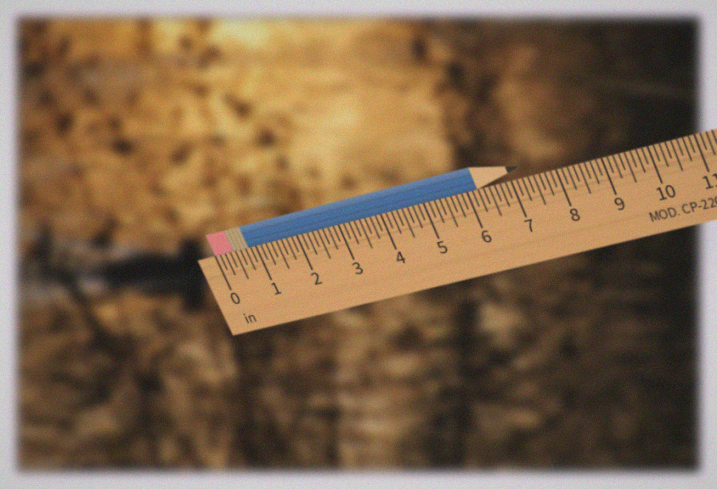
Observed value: 7.25,in
